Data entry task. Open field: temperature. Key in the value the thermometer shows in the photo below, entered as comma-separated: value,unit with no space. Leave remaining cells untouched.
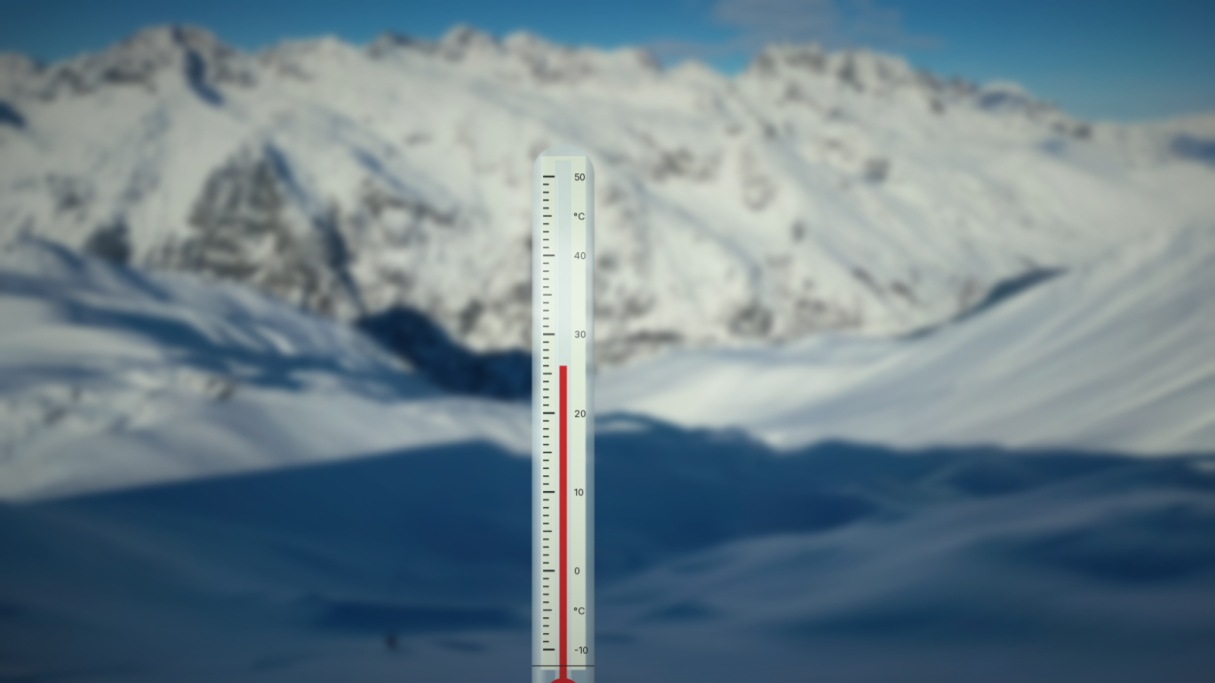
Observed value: 26,°C
